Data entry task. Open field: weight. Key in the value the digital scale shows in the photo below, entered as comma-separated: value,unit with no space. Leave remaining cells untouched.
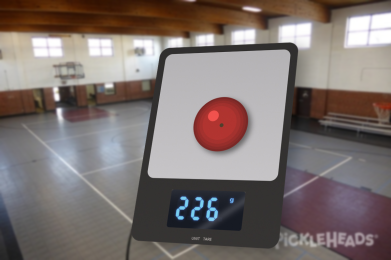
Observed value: 226,g
